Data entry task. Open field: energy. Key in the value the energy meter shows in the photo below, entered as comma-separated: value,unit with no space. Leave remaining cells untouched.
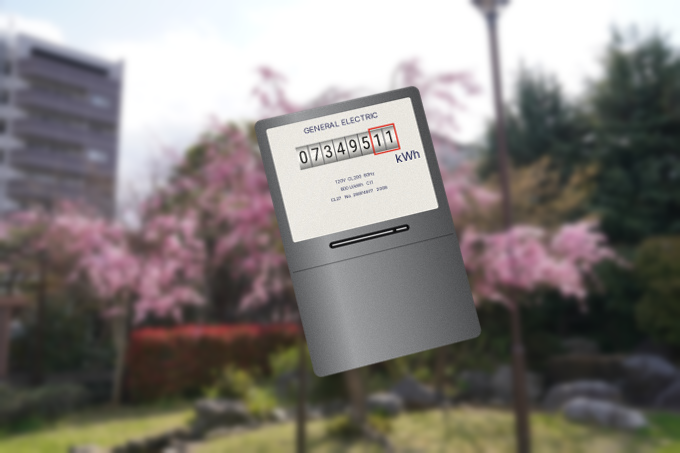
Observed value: 73495.11,kWh
